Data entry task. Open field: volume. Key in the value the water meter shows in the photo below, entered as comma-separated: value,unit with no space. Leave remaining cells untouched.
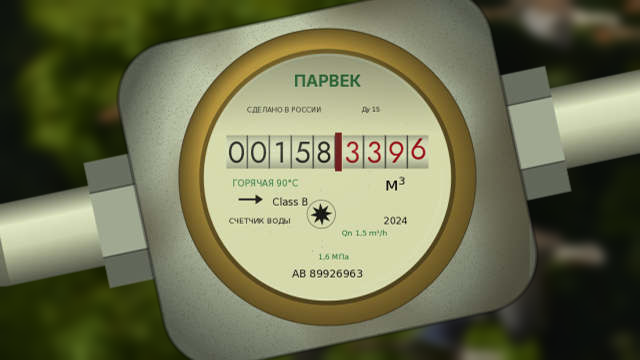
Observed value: 158.3396,m³
